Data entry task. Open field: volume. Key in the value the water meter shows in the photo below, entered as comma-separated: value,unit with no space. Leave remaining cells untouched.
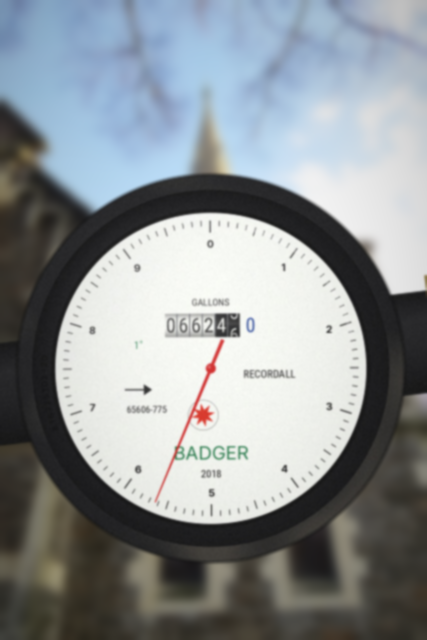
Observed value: 662455.6,gal
